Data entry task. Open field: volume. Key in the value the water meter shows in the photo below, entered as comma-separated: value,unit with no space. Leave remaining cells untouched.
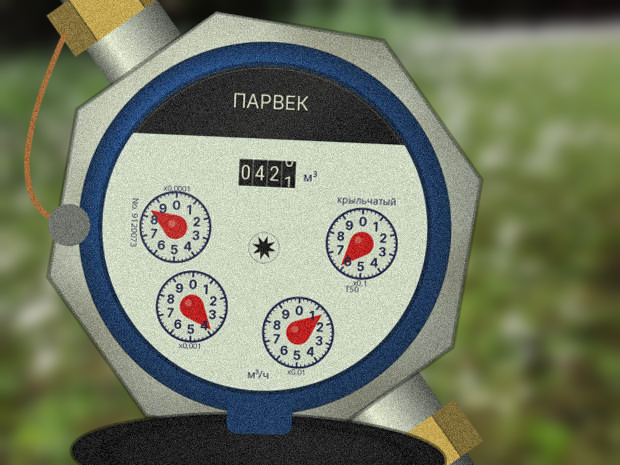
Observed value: 420.6138,m³
